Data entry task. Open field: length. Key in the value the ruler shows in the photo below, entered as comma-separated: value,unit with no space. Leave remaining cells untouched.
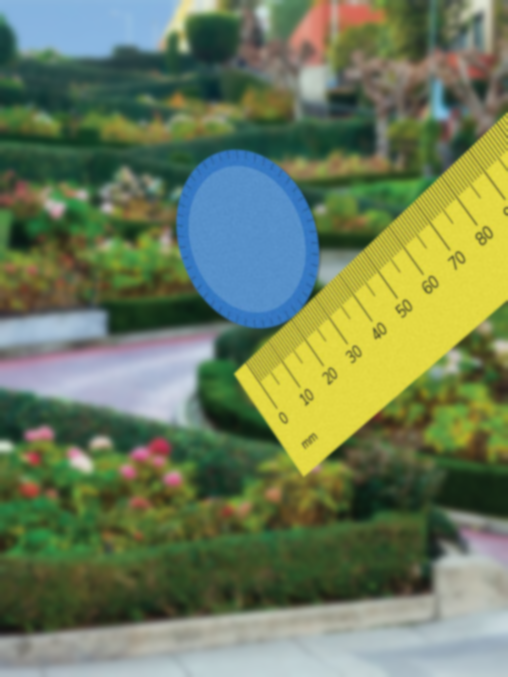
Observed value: 45,mm
